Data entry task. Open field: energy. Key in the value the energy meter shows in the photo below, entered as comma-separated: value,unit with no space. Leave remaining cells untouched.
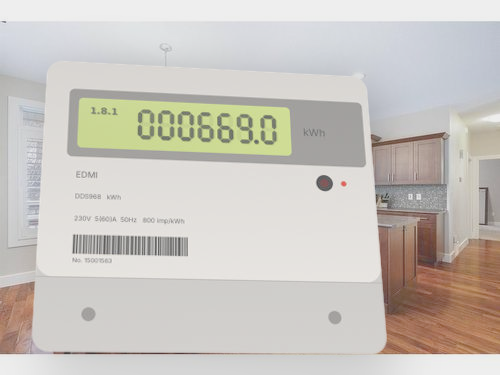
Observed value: 669.0,kWh
